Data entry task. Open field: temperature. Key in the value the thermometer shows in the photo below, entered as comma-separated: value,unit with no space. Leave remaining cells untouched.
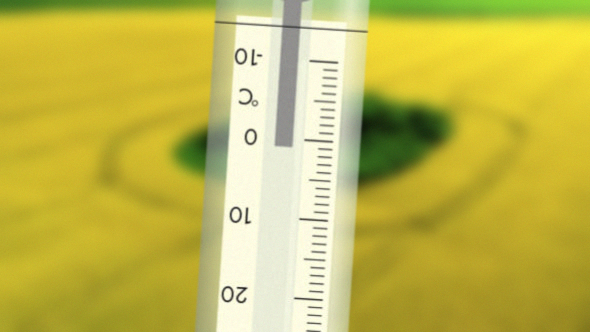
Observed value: 1,°C
